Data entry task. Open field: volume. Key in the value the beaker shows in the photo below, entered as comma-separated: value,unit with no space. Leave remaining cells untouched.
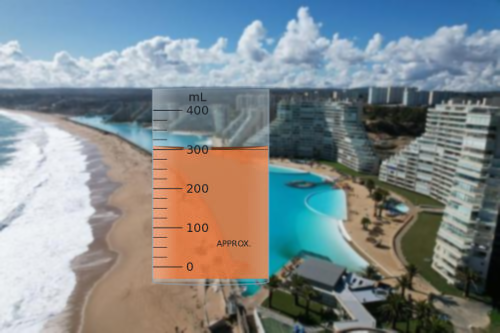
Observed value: 300,mL
